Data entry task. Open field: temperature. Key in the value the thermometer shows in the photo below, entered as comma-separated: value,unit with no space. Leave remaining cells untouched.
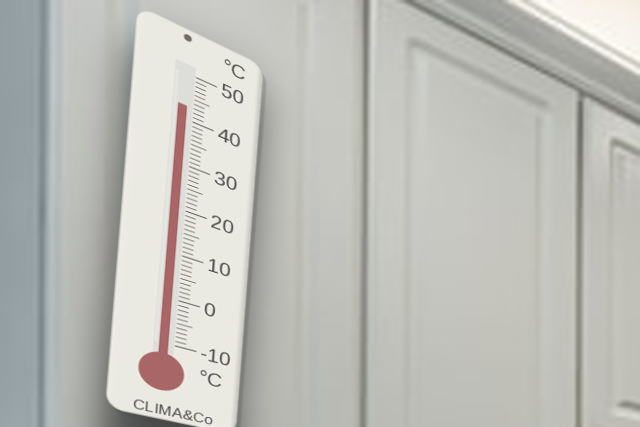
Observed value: 43,°C
